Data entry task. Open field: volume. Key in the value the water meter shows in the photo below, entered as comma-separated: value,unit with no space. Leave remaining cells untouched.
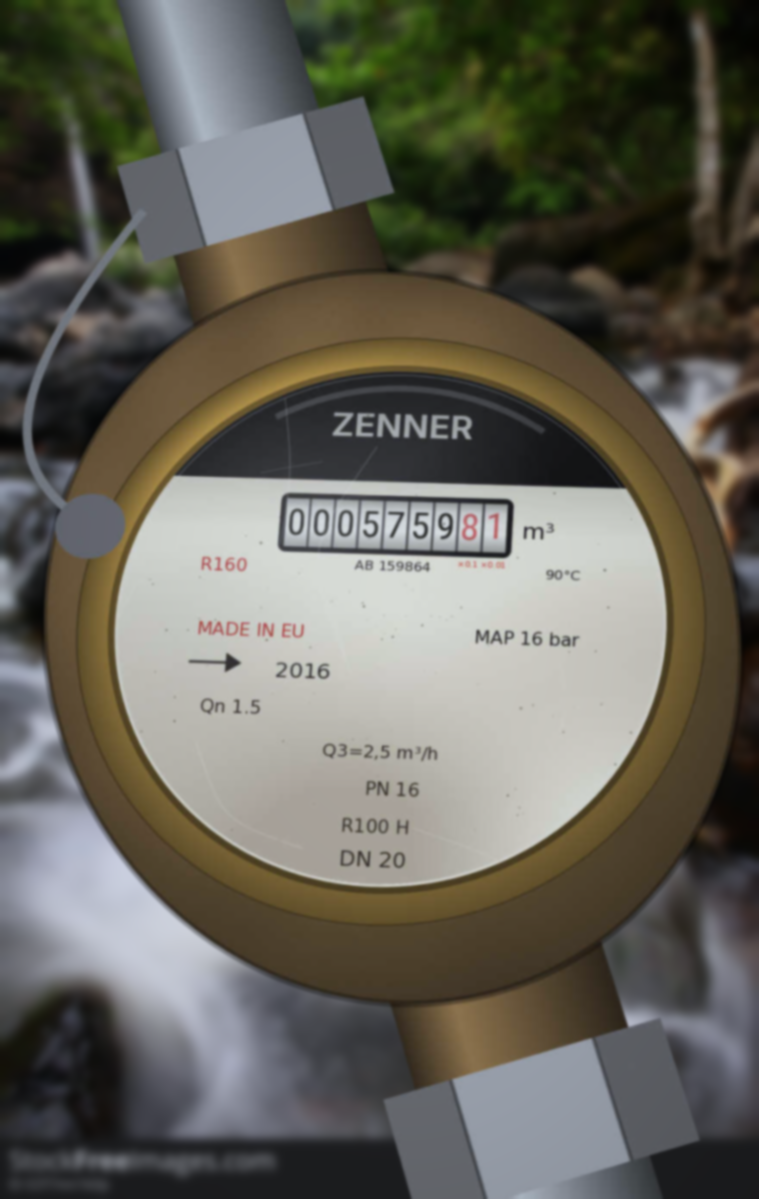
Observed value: 5759.81,m³
